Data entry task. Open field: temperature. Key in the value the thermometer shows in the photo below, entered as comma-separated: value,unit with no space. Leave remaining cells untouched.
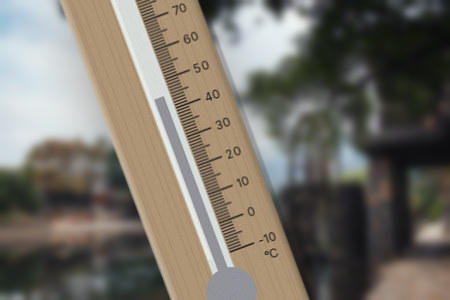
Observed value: 45,°C
